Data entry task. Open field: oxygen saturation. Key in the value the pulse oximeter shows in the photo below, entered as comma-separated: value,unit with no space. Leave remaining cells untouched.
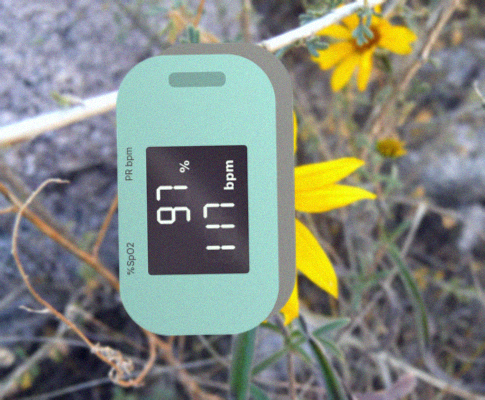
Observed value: 97,%
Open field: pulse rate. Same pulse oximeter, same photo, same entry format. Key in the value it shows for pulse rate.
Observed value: 117,bpm
